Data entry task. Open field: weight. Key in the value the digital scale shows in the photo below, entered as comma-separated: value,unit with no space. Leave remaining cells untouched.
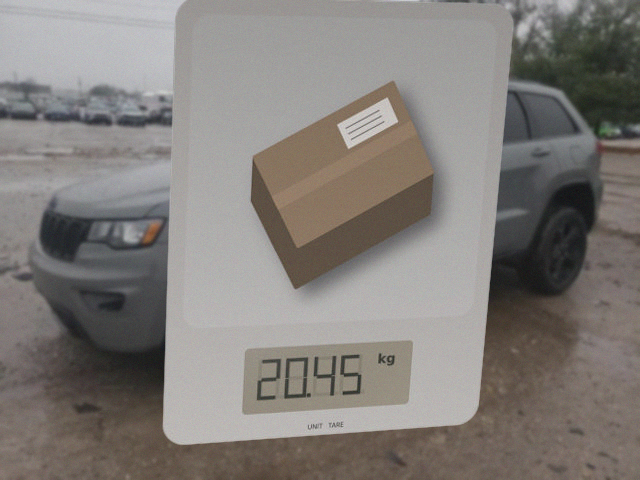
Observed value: 20.45,kg
